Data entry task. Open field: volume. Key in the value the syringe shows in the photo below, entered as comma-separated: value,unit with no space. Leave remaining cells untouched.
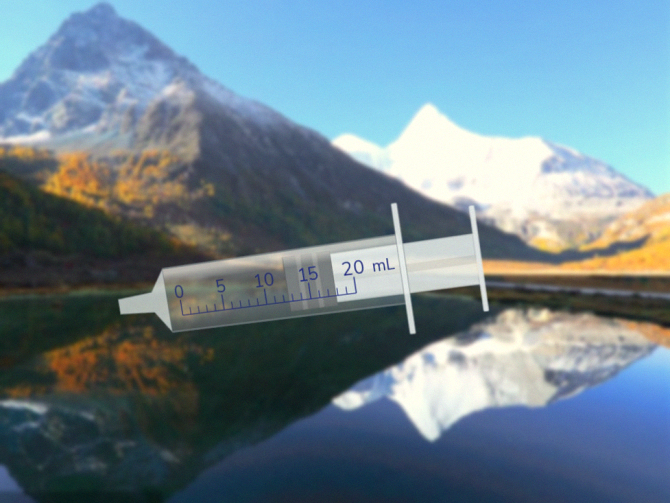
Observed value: 12.5,mL
